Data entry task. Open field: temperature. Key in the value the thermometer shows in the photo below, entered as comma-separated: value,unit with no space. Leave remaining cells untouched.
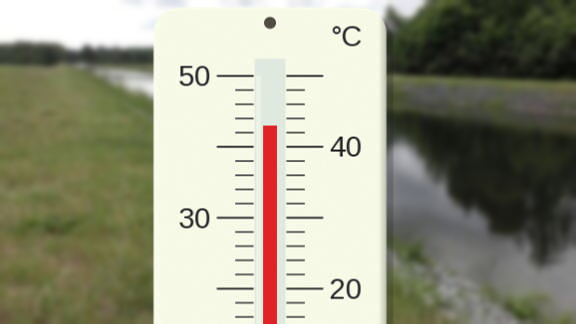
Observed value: 43,°C
